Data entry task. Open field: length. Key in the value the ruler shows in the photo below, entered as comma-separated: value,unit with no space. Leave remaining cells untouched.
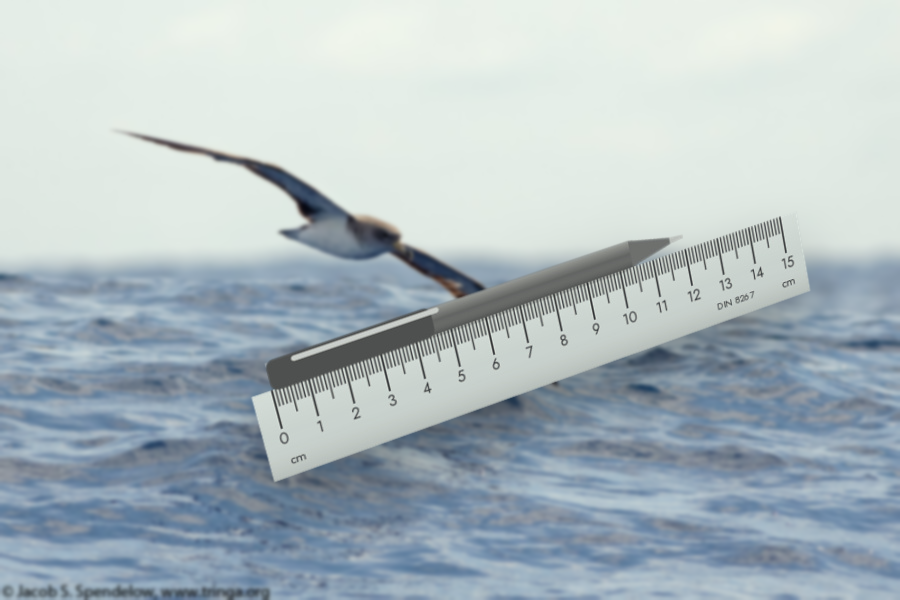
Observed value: 12,cm
